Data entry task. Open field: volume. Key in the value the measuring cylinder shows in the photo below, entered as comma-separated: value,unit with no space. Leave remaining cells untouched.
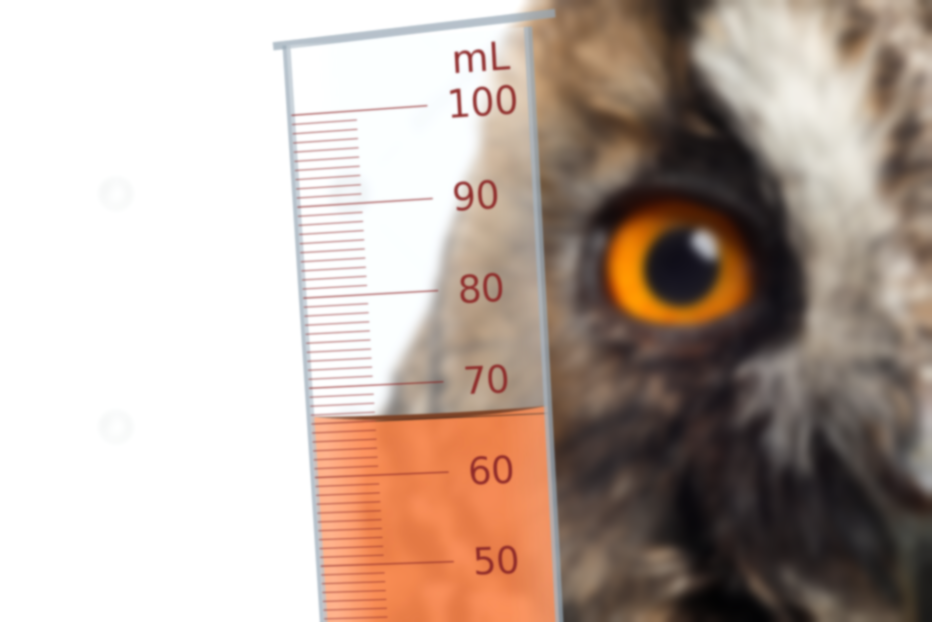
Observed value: 66,mL
